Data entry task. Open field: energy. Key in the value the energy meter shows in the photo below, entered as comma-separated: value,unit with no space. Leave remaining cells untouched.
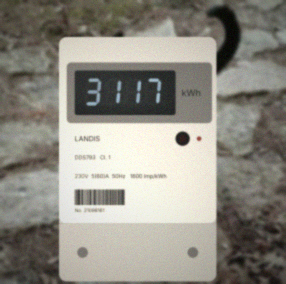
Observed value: 3117,kWh
